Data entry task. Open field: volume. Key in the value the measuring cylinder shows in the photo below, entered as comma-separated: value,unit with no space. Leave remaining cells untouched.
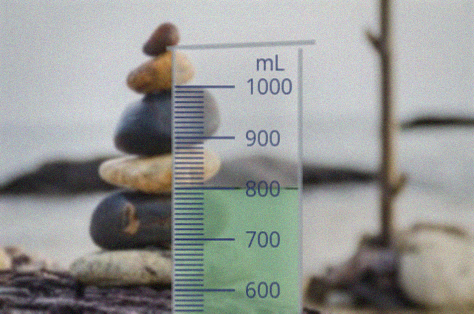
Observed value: 800,mL
